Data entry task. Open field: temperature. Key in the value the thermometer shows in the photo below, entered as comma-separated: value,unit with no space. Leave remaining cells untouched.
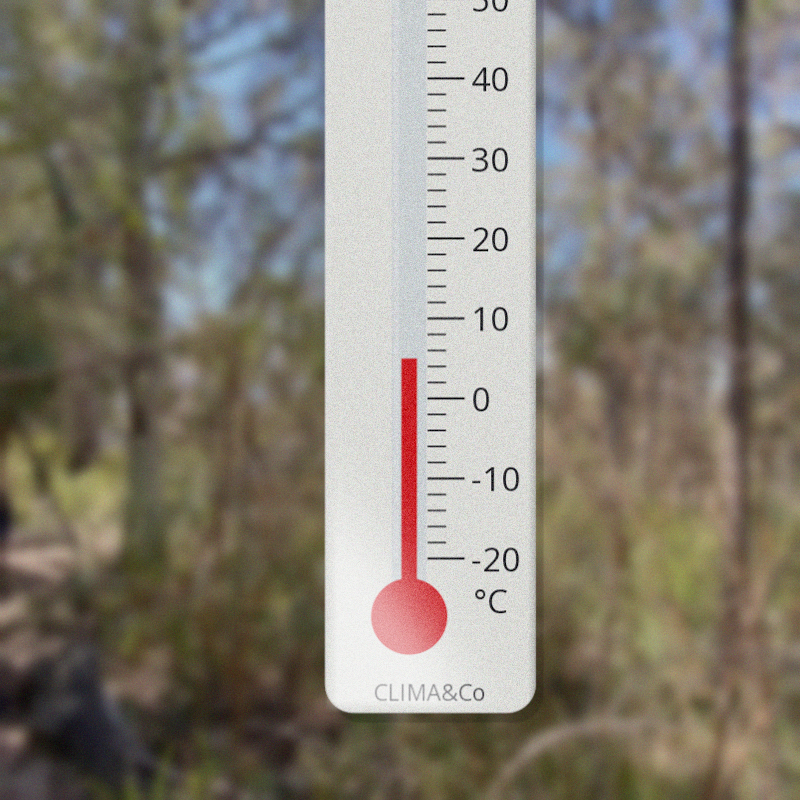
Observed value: 5,°C
